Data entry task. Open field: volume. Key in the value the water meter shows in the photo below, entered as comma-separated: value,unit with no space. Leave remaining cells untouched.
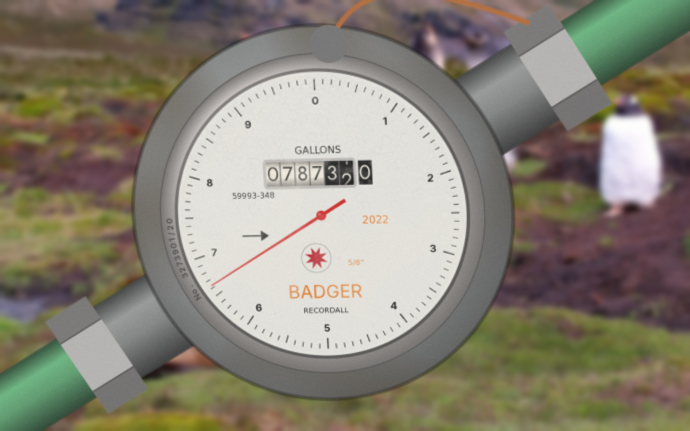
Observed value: 787316.6,gal
